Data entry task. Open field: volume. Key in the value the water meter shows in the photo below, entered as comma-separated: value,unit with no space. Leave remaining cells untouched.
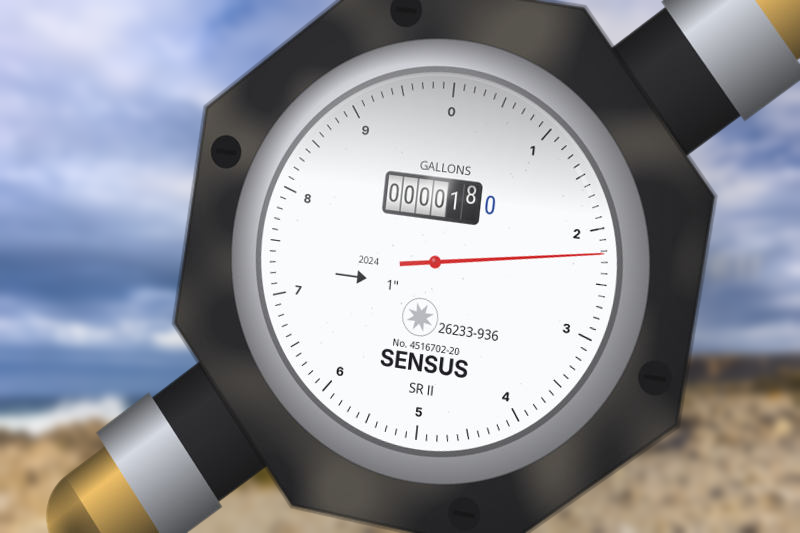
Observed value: 182.2,gal
